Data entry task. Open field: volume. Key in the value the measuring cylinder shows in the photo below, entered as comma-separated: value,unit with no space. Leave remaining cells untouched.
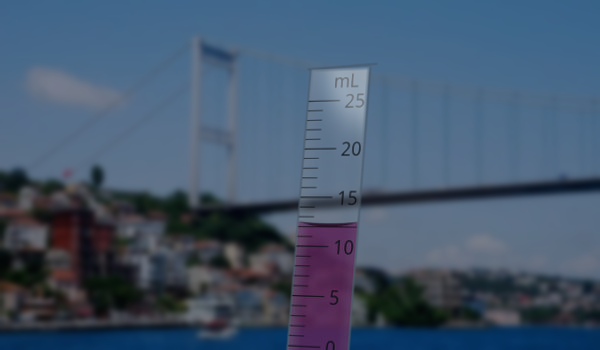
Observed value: 12,mL
